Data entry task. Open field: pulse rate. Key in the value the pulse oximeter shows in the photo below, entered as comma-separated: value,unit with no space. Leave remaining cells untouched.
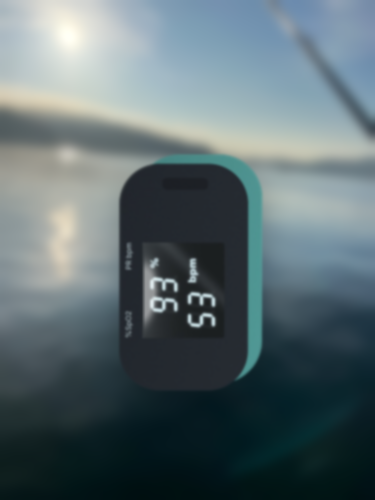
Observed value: 53,bpm
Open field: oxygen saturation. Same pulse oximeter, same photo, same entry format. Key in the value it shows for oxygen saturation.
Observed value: 93,%
